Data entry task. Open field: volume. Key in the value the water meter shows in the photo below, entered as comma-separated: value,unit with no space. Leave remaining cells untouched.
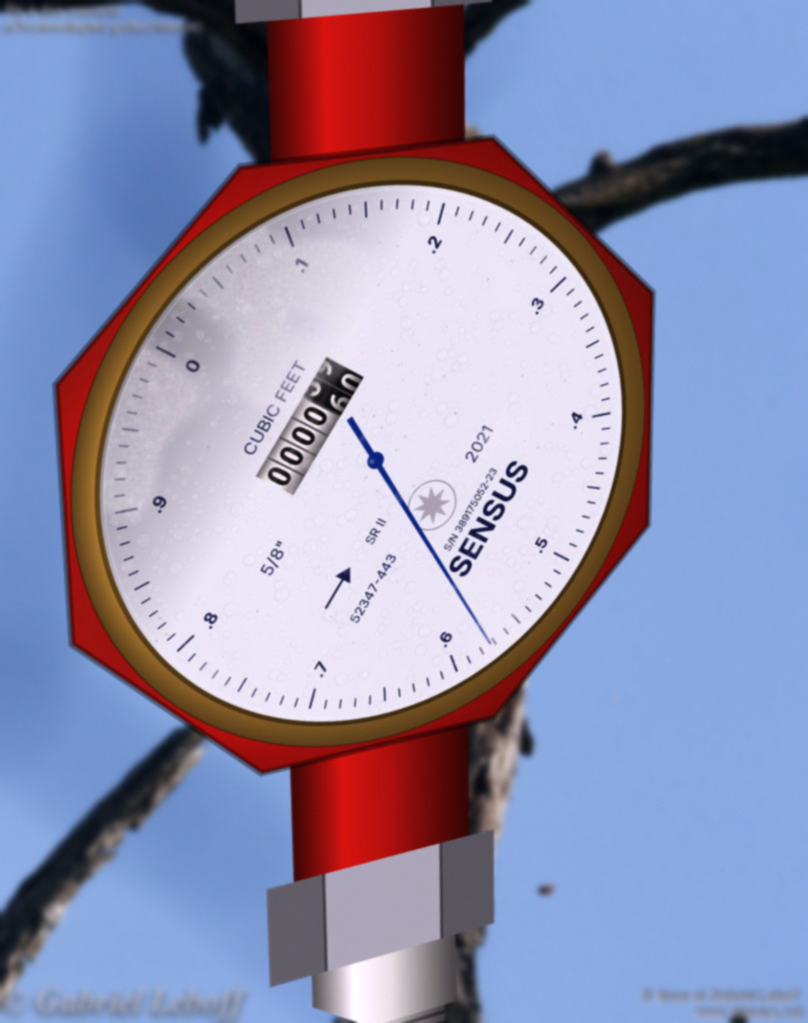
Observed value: 59.57,ft³
